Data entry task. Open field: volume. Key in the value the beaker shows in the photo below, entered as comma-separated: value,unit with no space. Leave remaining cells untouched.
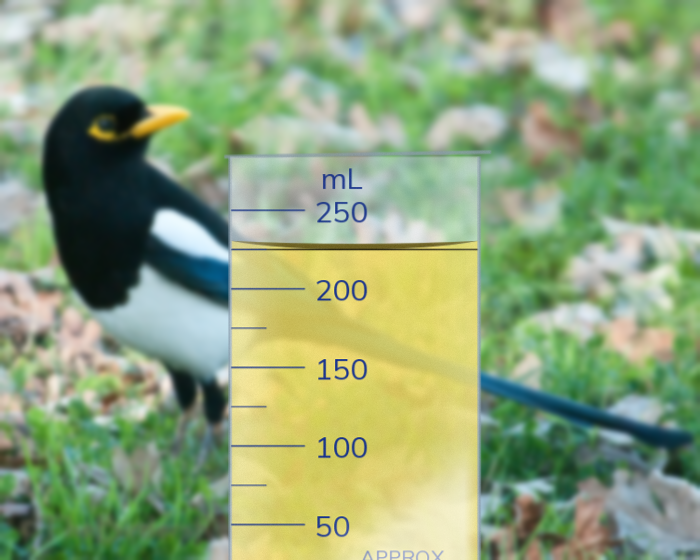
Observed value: 225,mL
